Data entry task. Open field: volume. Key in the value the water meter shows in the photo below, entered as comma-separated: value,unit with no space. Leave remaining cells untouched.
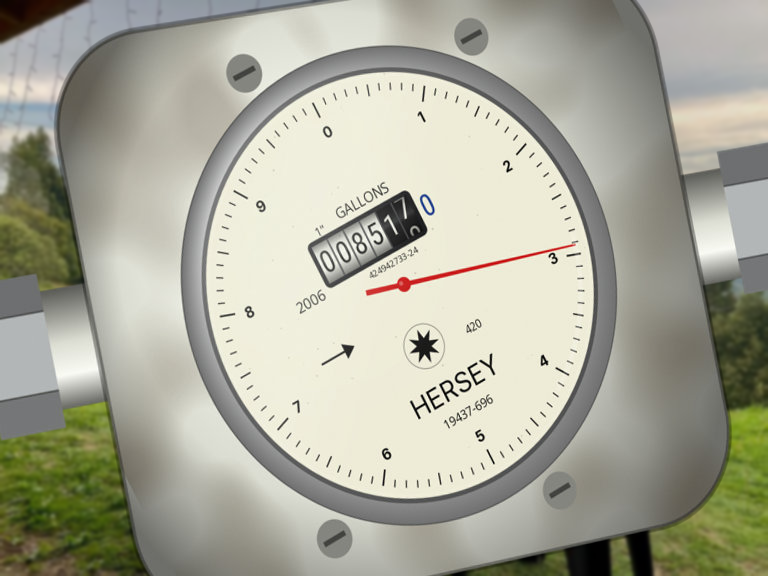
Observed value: 85172.9,gal
